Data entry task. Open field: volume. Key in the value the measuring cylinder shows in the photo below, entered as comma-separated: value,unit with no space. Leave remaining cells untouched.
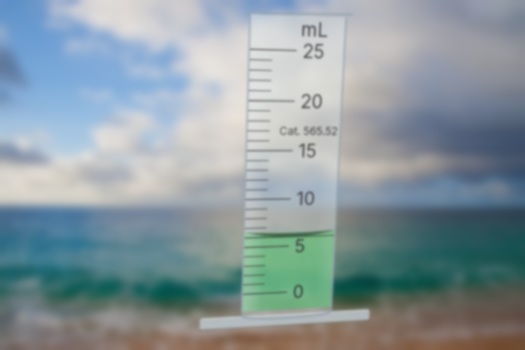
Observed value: 6,mL
